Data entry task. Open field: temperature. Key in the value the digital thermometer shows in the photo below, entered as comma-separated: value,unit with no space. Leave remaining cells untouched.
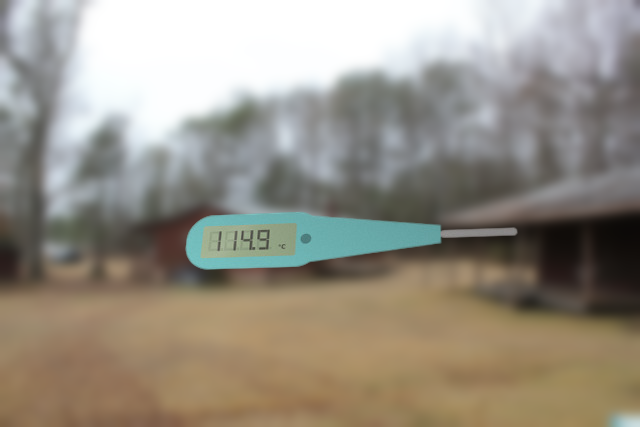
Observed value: 114.9,°C
